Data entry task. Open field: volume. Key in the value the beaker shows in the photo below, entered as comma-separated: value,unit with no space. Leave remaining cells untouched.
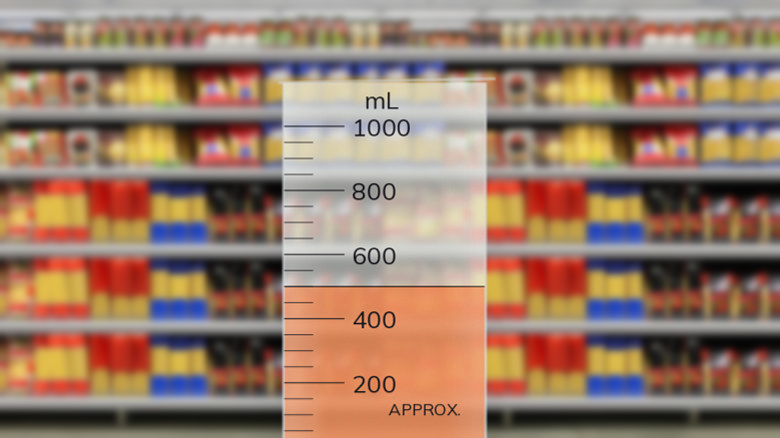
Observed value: 500,mL
